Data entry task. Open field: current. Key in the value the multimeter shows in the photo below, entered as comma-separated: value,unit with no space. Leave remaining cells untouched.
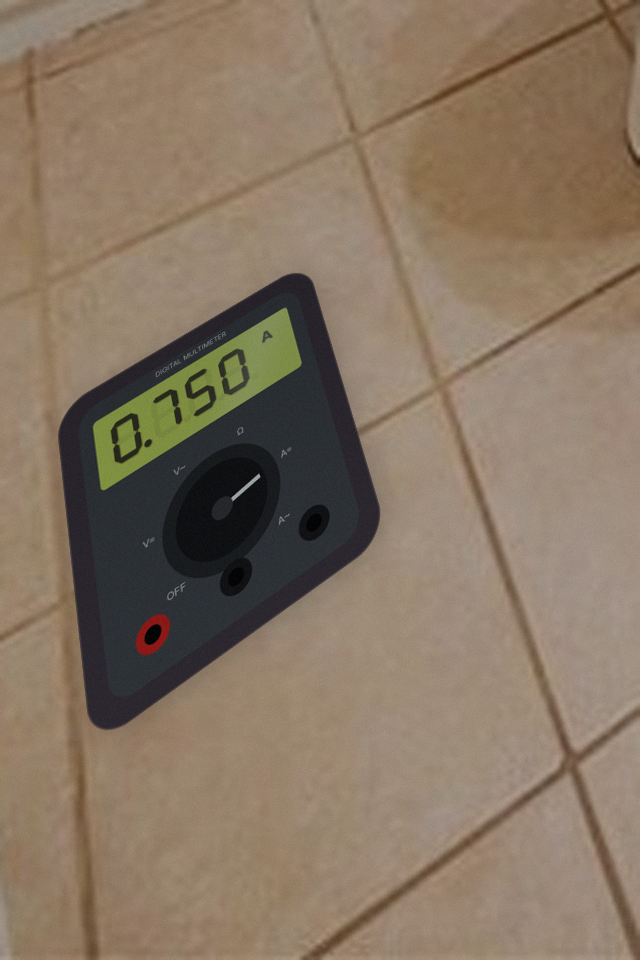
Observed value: 0.750,A
